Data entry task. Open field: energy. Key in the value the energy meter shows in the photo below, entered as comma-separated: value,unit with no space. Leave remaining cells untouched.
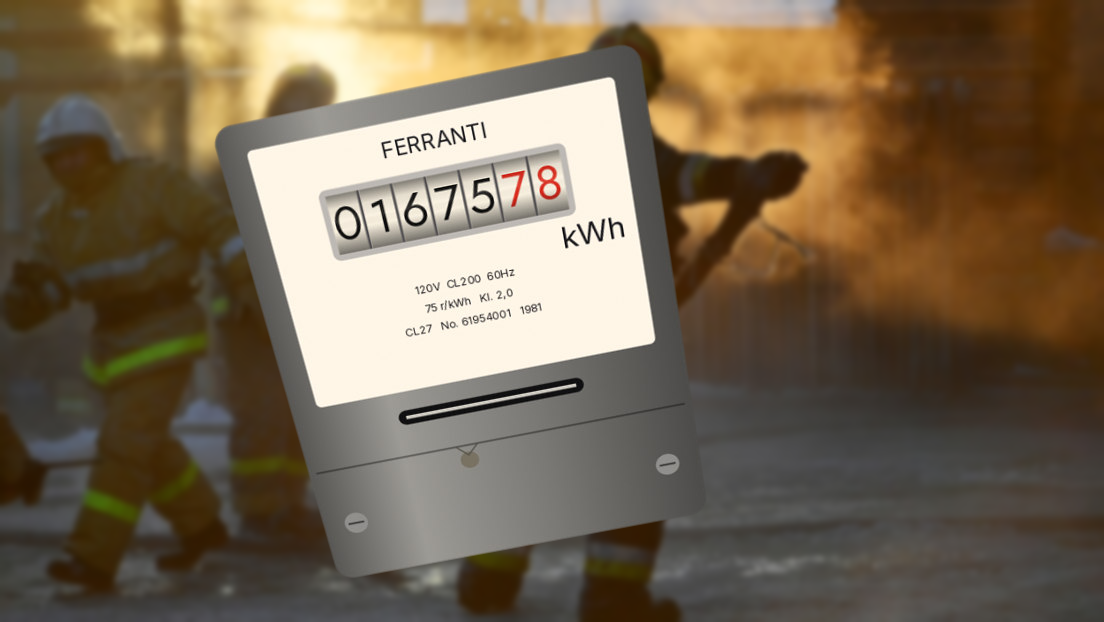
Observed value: 1675.78,kWh
